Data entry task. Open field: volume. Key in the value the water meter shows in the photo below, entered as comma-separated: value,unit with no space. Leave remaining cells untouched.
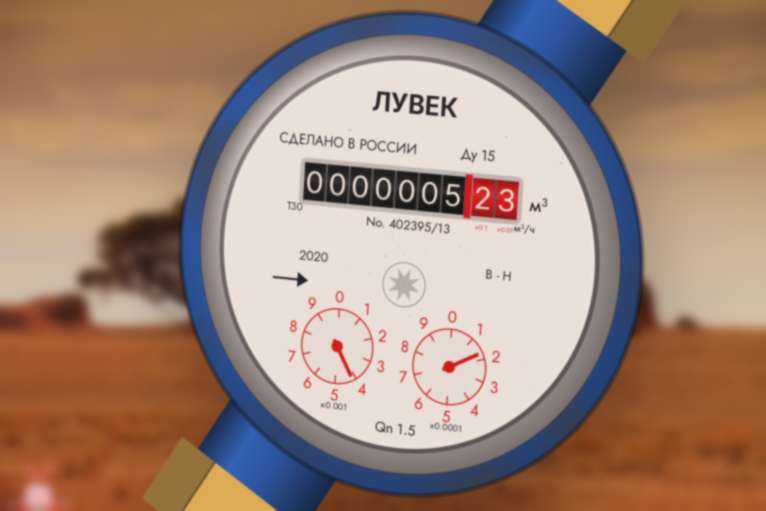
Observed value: 5.2341,m³
